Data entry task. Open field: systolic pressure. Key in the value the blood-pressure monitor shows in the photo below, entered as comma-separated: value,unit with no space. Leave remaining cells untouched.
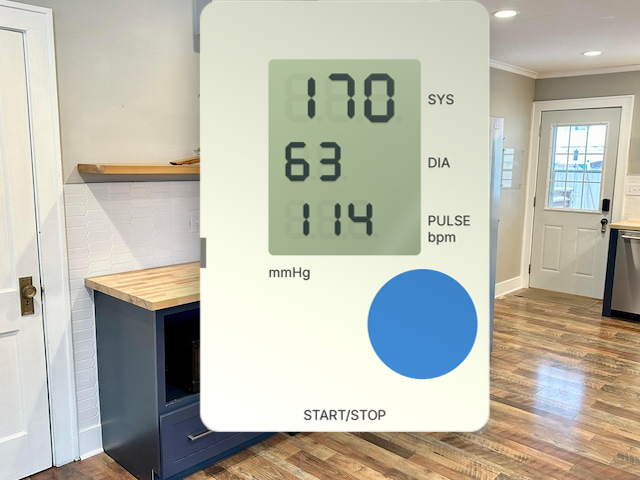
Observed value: 170,mmHg
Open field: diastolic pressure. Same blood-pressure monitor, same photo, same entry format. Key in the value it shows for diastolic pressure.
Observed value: 63,mmHg
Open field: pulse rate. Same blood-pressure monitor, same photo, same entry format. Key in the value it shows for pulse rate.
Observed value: 114,bpm
